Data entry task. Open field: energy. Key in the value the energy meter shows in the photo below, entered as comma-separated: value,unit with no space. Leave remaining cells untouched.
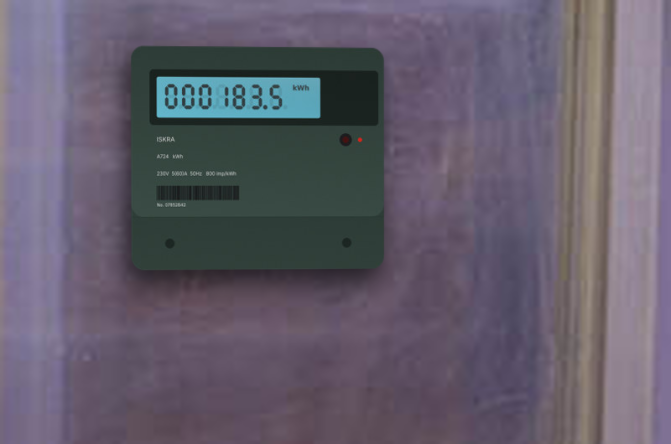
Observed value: 183.5,kWh
